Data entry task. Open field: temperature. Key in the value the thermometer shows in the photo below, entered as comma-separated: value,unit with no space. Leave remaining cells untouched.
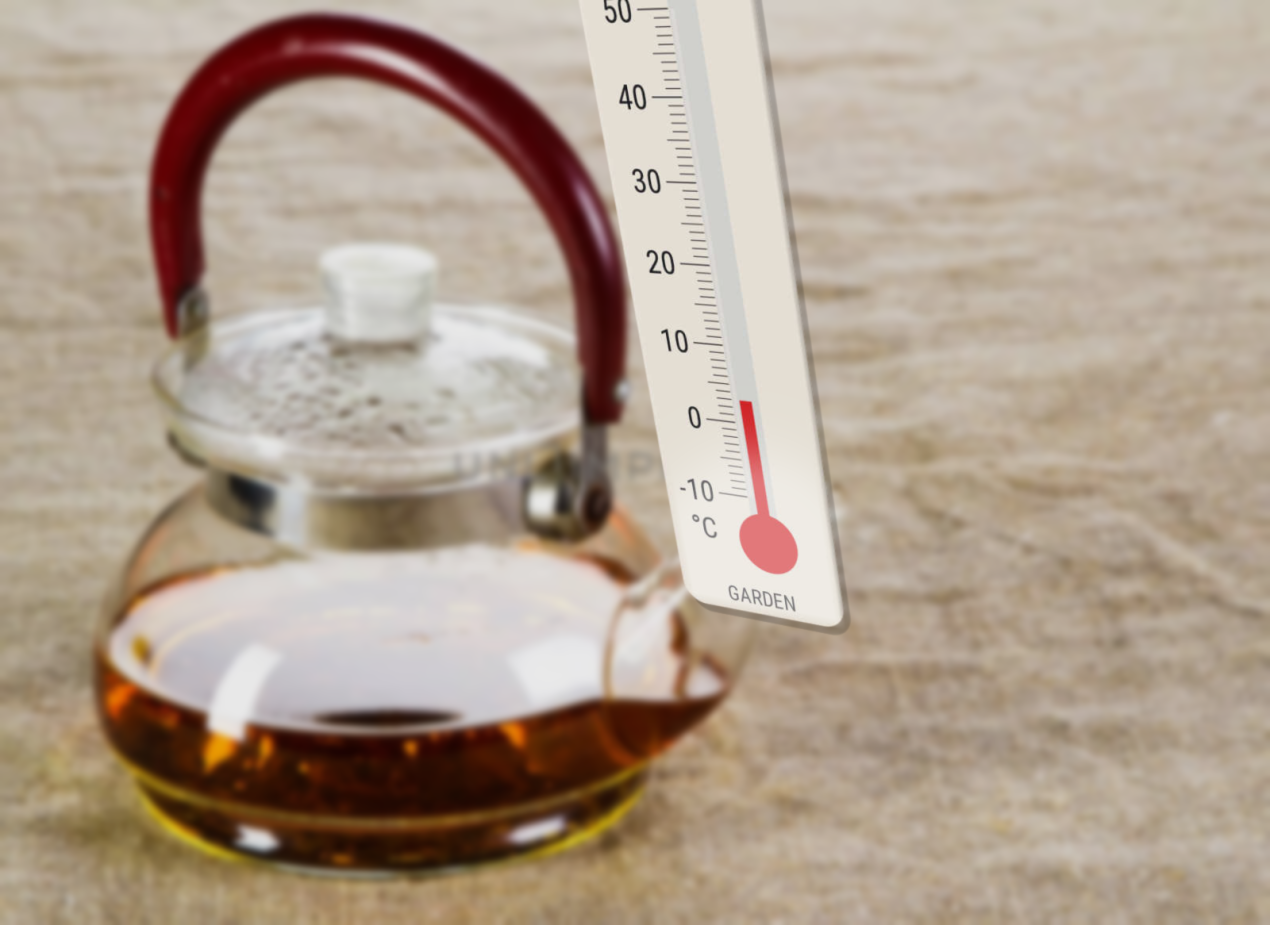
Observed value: 3,°C
